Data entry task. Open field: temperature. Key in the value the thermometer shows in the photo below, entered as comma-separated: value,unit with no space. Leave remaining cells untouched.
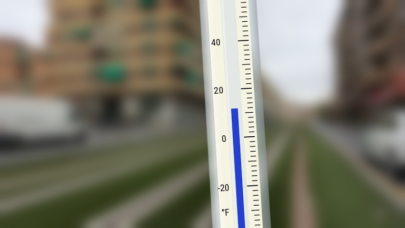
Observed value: 12,°F
